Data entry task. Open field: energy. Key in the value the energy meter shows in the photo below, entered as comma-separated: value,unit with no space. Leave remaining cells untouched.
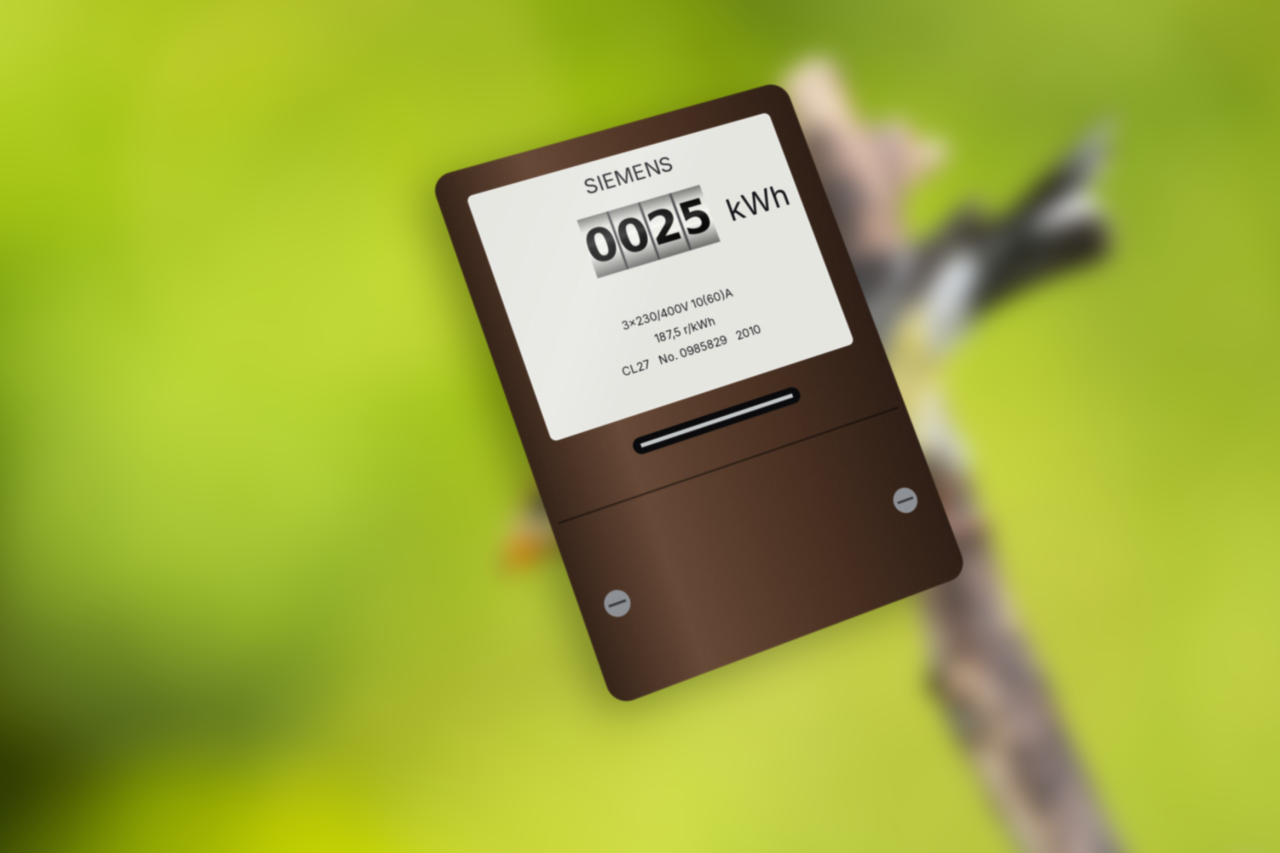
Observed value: 25,kWh
